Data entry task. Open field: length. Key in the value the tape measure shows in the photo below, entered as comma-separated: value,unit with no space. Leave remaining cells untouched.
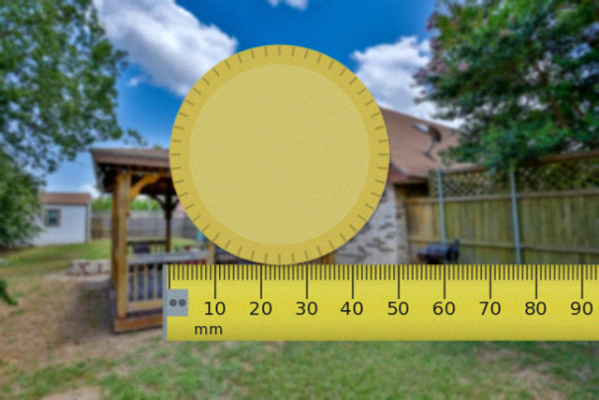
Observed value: 48,mm
